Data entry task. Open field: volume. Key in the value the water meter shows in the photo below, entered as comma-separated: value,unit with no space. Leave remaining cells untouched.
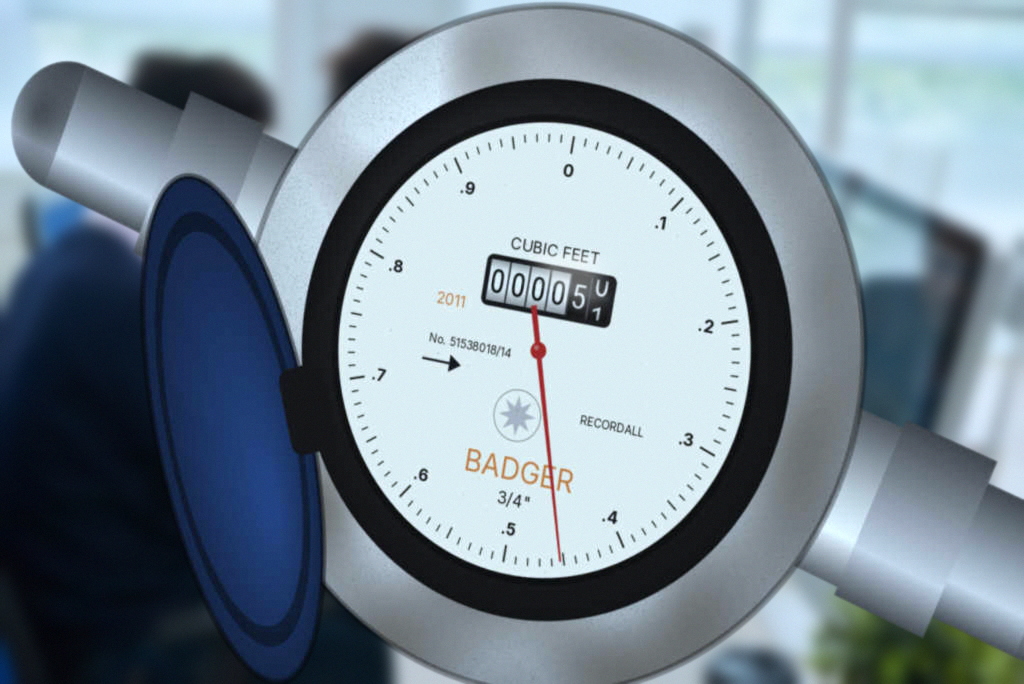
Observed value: 50.45,ft³
